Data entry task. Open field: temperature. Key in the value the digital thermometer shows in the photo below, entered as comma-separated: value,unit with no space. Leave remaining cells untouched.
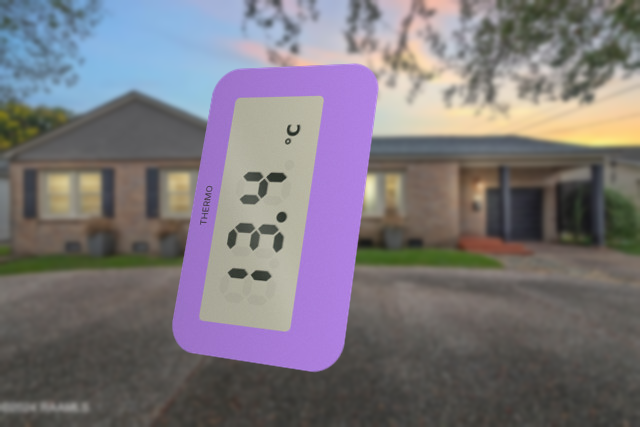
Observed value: 13.4,°C
